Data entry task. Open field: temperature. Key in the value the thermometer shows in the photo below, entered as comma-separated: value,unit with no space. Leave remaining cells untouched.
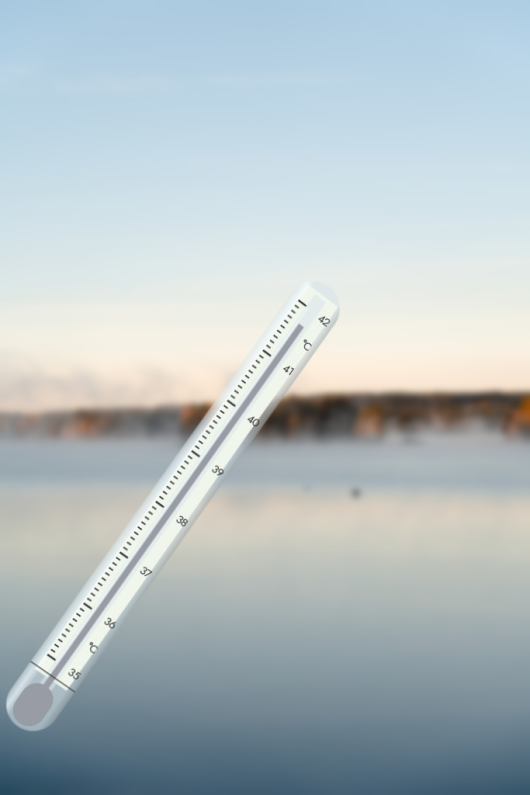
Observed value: 41.7,°C
